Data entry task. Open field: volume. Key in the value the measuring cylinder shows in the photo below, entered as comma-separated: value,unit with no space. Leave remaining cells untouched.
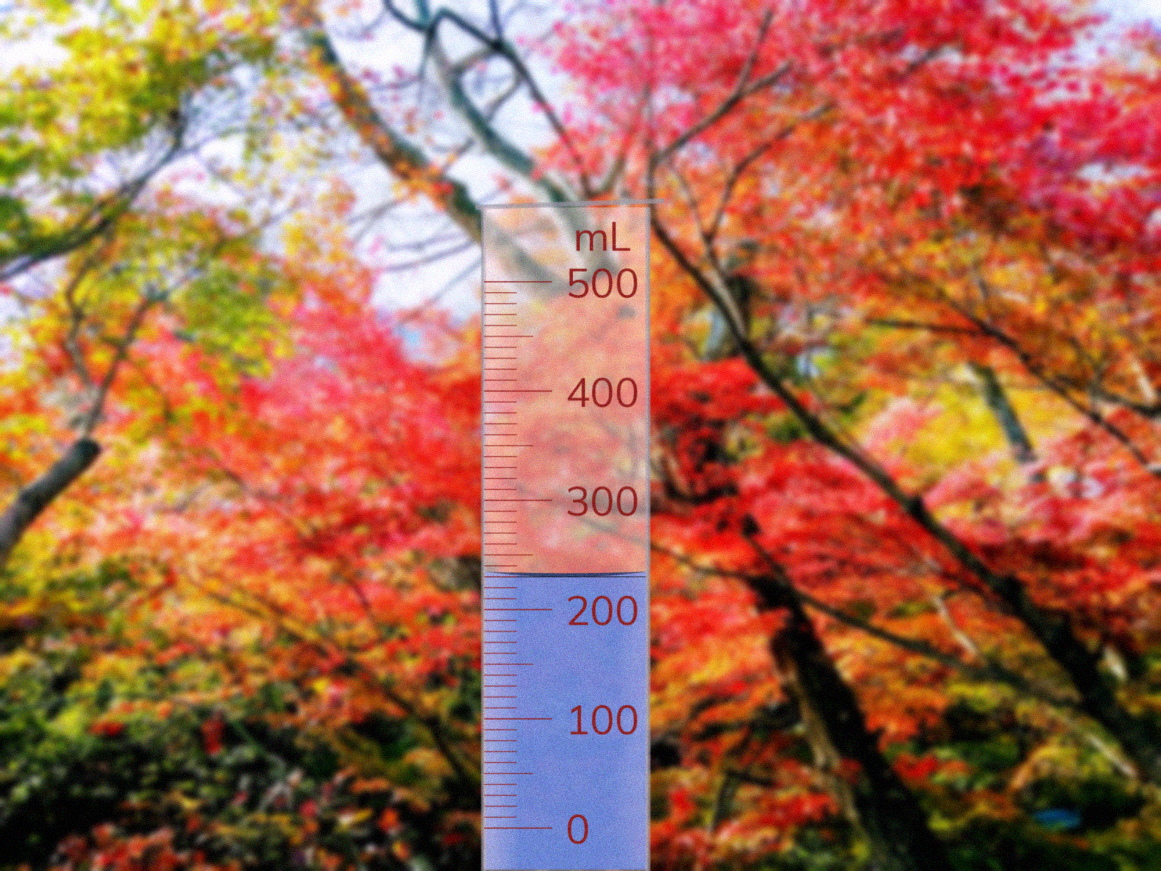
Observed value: 230,mL
